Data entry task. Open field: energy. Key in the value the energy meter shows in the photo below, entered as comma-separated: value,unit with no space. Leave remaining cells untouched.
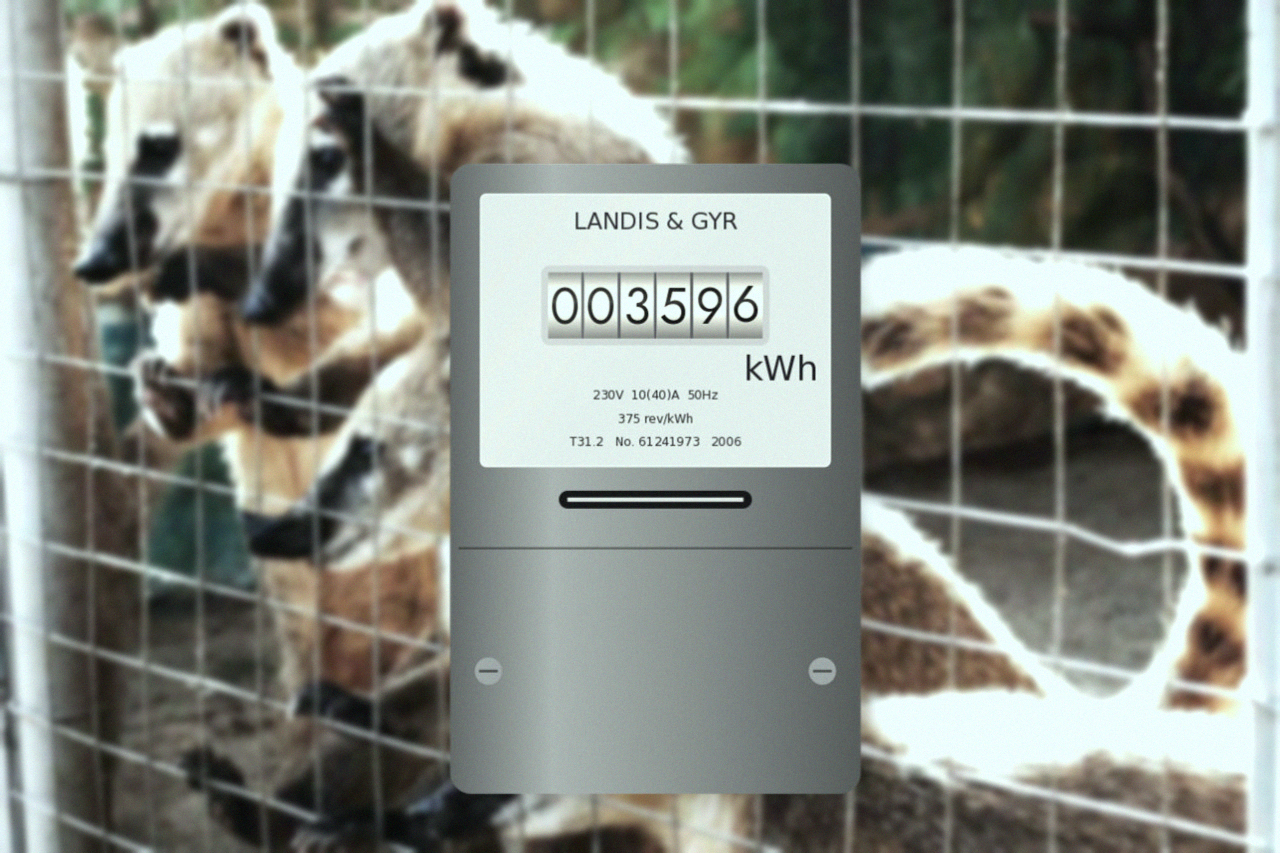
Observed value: 3596,kWh
